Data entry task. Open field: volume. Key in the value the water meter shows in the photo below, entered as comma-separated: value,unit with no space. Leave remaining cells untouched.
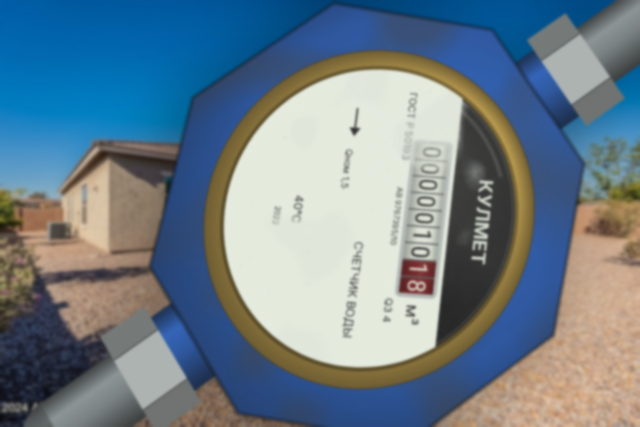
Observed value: 10.18,m³
